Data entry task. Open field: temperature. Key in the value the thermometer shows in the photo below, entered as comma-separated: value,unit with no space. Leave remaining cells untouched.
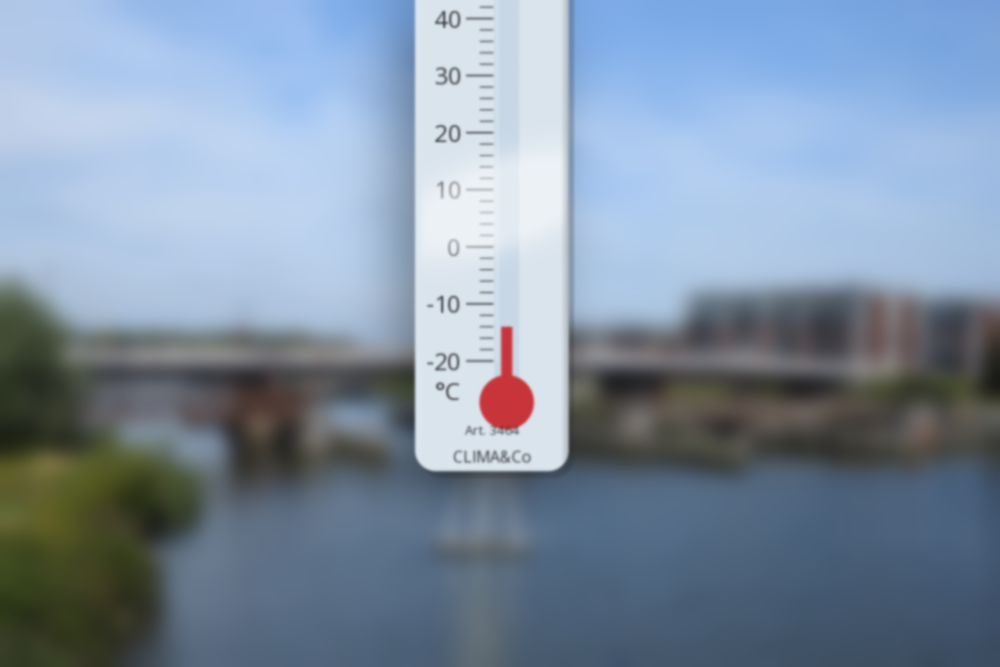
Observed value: -14,°C
